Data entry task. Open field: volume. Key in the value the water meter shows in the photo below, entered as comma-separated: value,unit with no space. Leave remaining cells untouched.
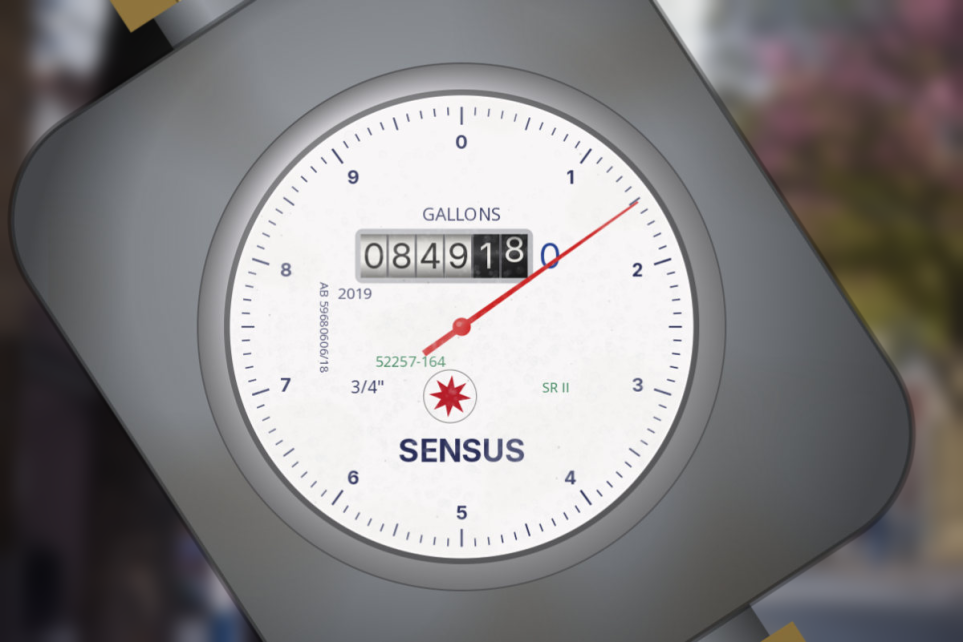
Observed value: 849181.5,gal
